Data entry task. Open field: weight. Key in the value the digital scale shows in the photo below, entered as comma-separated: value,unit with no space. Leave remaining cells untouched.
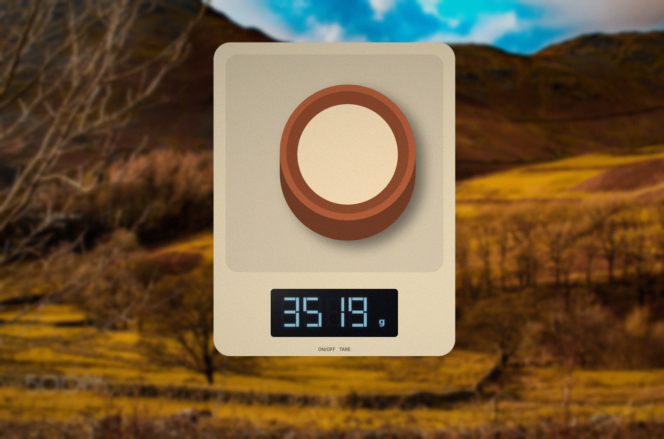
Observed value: 3519,g
